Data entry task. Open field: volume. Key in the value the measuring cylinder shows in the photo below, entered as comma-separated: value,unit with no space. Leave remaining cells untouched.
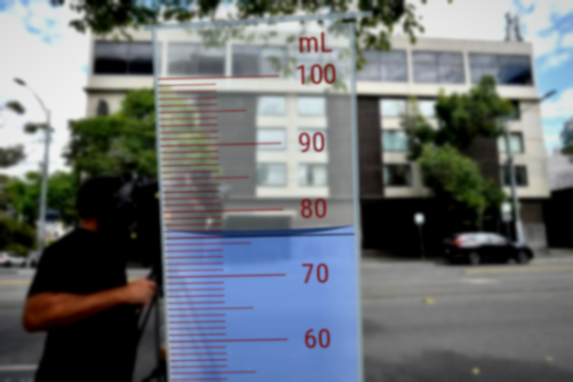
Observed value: 76,mL
